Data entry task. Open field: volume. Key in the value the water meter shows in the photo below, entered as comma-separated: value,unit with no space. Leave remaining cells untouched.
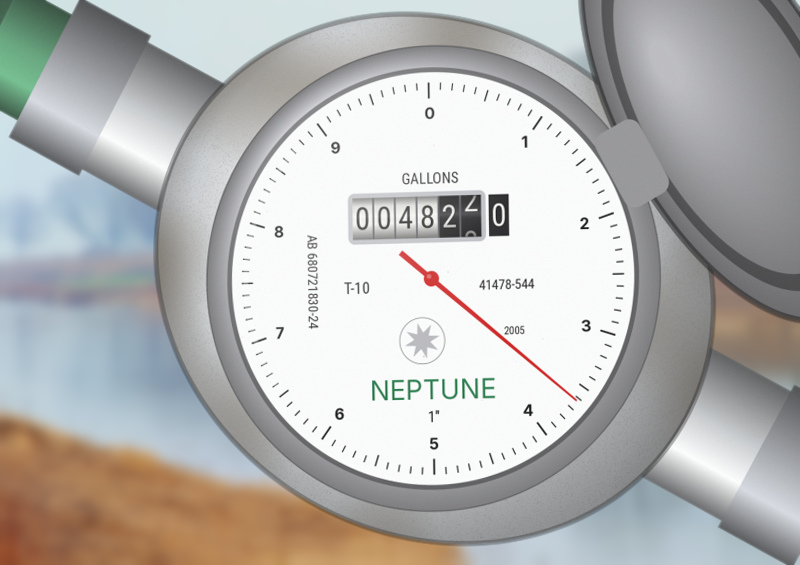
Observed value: 48223.6,gal
